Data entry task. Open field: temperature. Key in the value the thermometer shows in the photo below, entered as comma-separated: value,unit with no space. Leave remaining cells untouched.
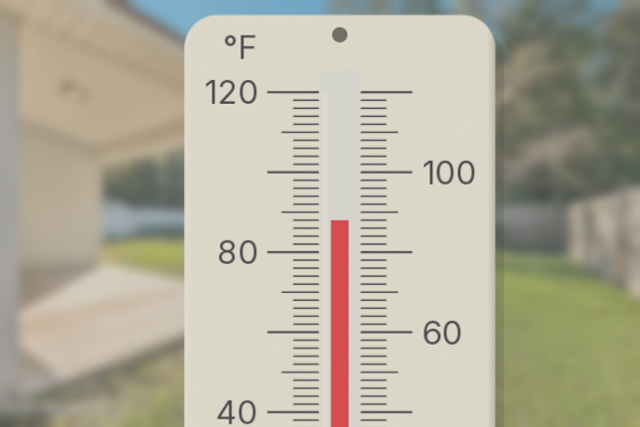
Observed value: 88,°F
